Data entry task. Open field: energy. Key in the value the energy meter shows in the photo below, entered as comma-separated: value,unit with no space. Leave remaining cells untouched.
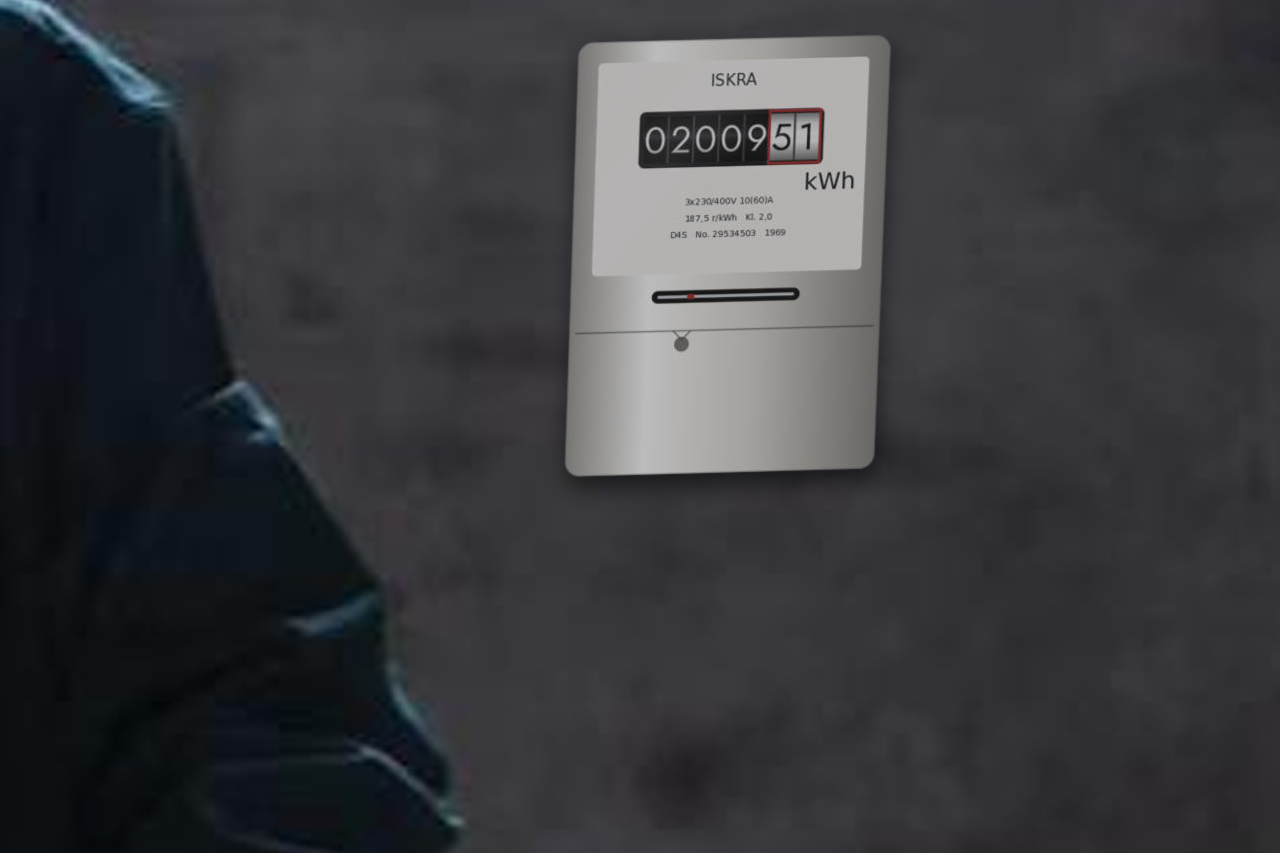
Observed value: 2009.51,kWh
